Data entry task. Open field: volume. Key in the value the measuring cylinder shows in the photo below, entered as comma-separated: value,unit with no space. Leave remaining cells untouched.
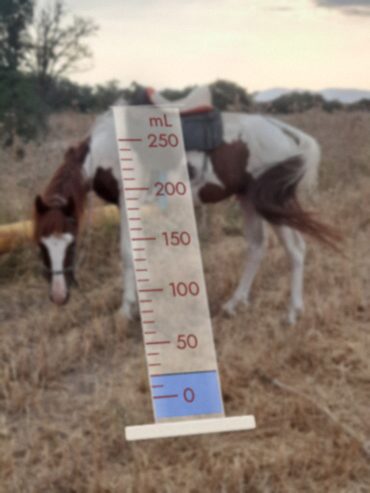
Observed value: 20,mL
